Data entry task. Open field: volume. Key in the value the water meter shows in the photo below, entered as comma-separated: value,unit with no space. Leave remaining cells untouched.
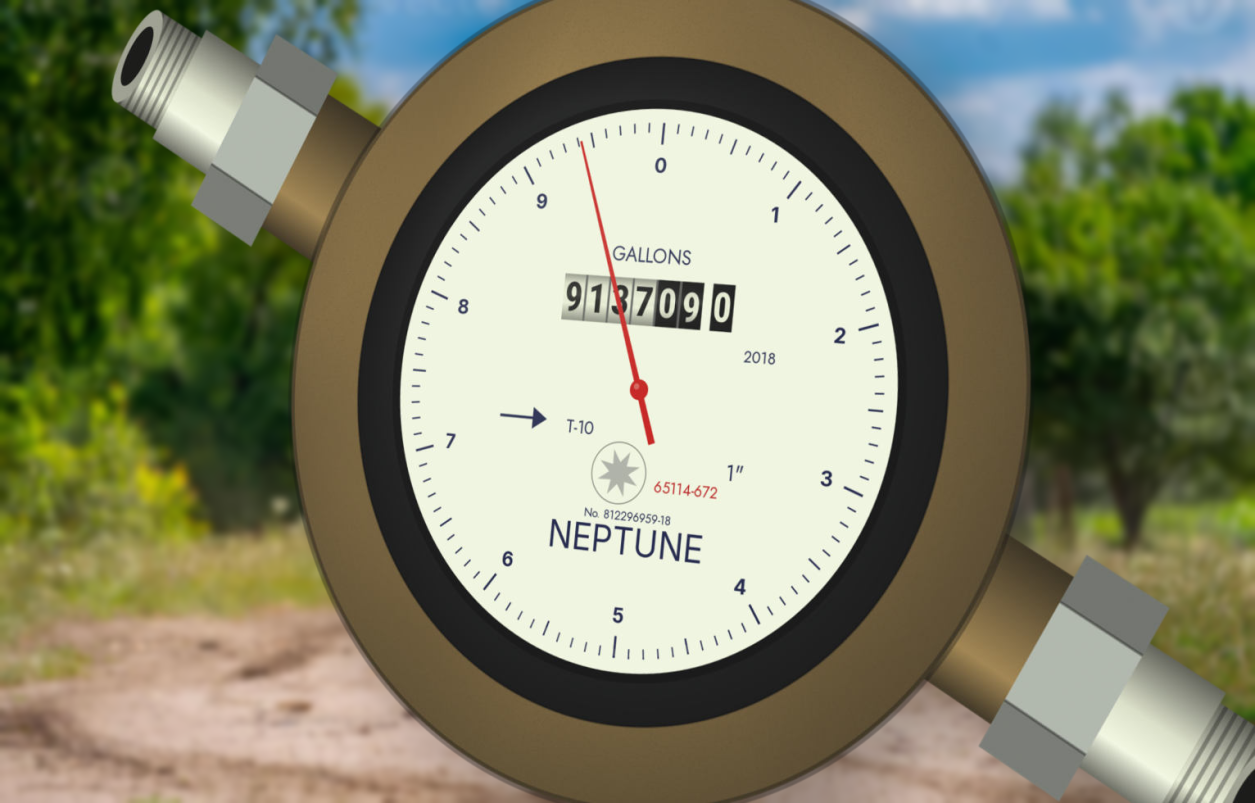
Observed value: 9137089.4,gal
